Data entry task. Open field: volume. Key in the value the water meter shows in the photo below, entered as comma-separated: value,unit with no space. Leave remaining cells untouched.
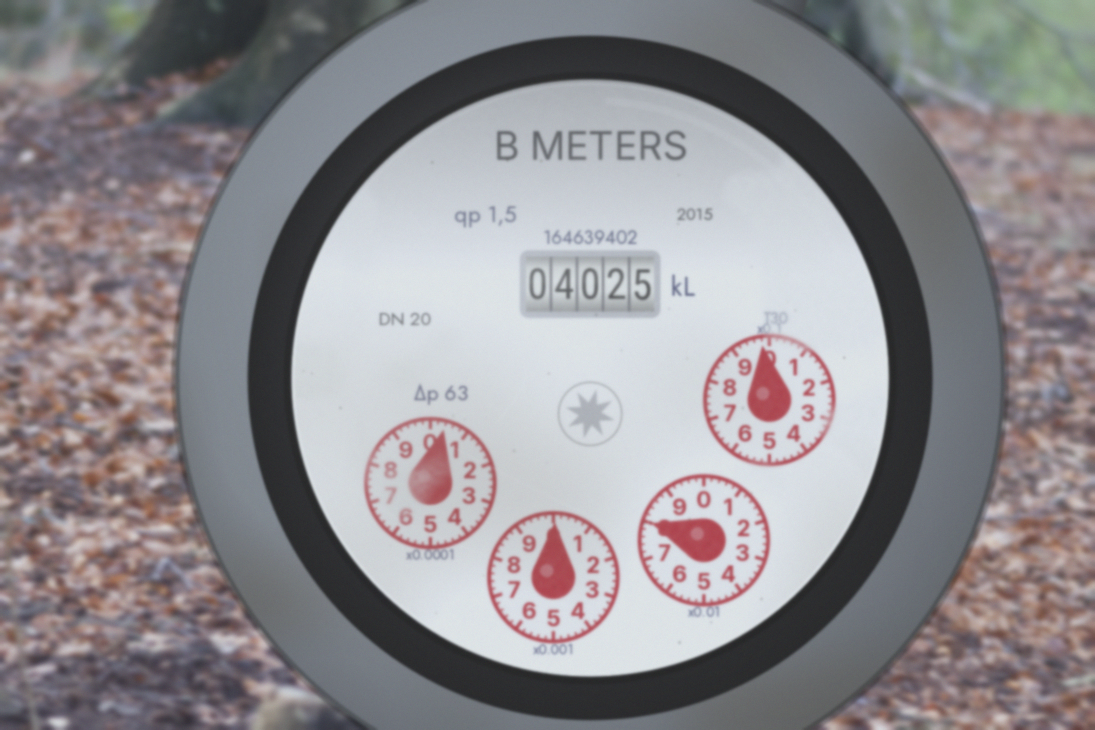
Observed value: 4024.9800,kL
